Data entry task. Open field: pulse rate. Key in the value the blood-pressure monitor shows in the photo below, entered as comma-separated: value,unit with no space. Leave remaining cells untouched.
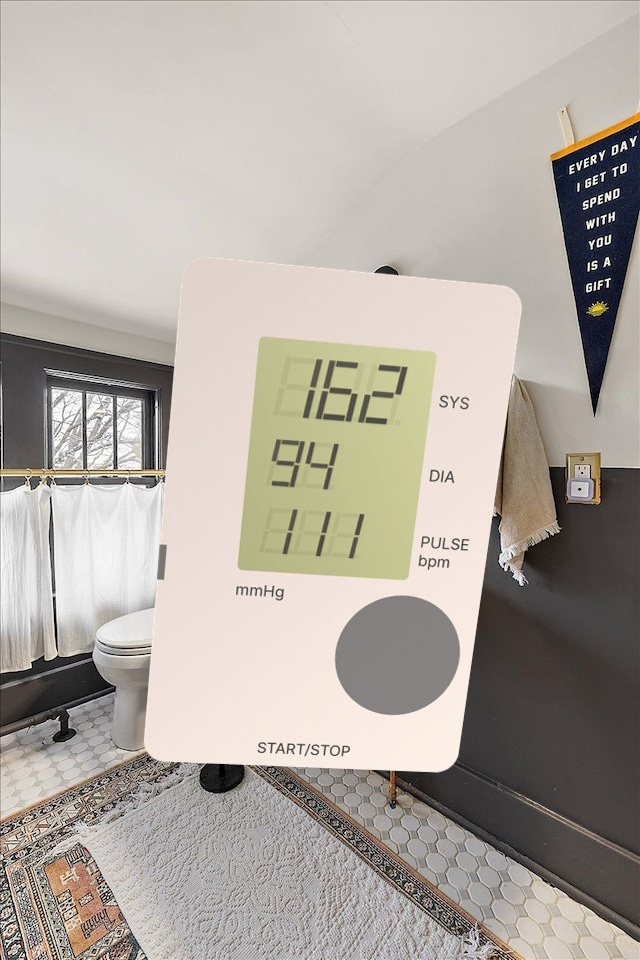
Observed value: 111,bpm
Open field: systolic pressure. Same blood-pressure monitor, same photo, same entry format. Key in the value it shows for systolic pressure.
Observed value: 162,mmHg
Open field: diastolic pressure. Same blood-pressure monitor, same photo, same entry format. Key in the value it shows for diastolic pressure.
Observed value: 94,mmHg
